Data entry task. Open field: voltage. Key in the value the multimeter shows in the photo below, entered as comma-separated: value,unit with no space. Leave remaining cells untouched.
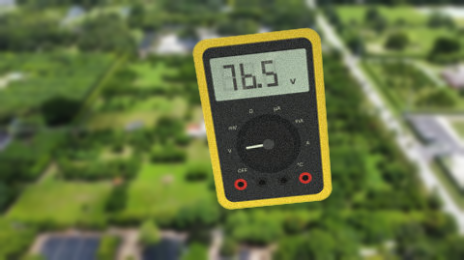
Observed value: 76.5,V
